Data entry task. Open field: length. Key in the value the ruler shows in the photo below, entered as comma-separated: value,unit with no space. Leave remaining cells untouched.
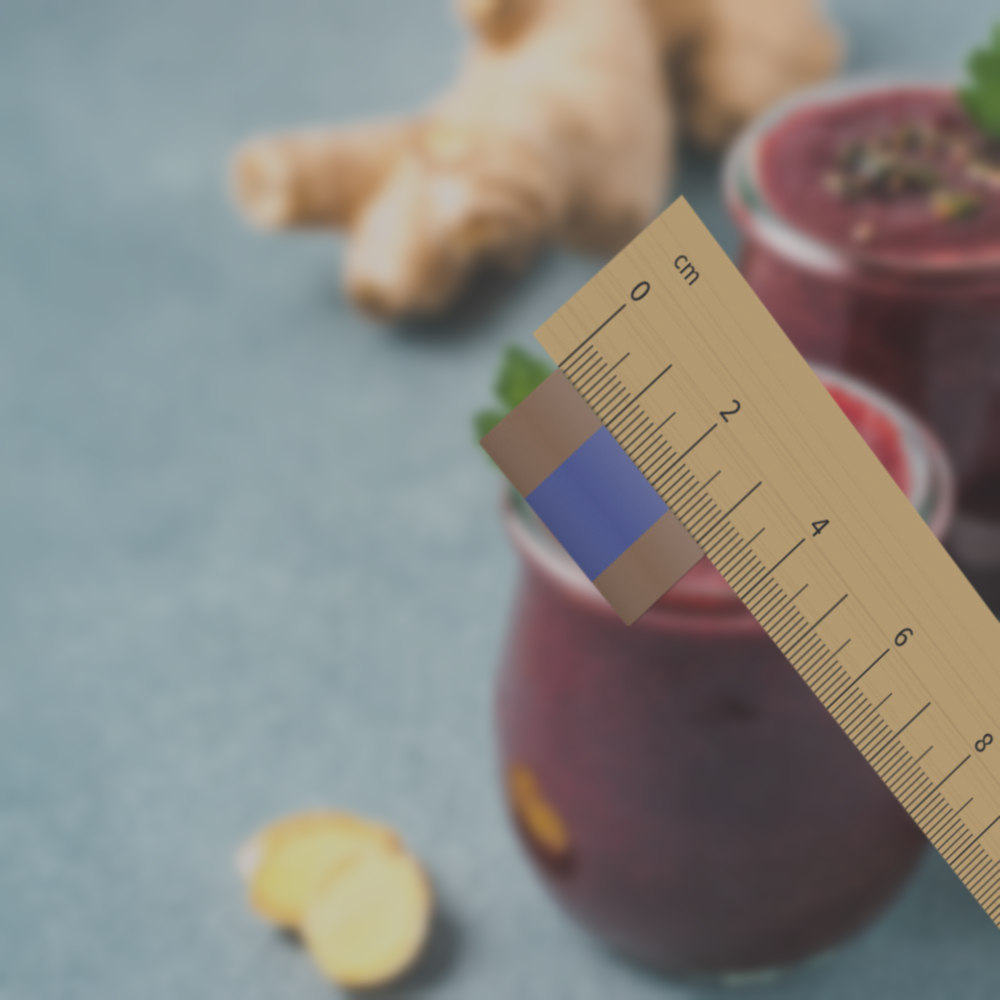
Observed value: 3.2,cm
